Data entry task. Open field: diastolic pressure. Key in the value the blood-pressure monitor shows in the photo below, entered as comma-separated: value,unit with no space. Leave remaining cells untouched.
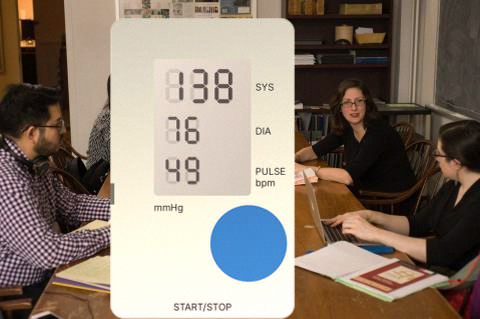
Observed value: 76,mmHg
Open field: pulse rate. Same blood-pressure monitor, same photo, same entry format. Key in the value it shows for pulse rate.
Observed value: 49,bpm
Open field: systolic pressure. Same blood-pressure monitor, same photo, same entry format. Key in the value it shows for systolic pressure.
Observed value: 138,mmHg
